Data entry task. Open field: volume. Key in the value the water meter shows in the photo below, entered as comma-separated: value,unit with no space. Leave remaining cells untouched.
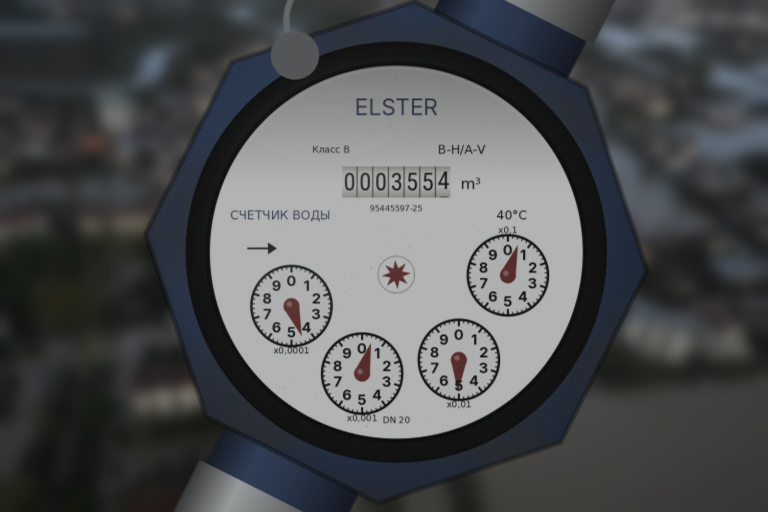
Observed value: 3554.0504,m³
